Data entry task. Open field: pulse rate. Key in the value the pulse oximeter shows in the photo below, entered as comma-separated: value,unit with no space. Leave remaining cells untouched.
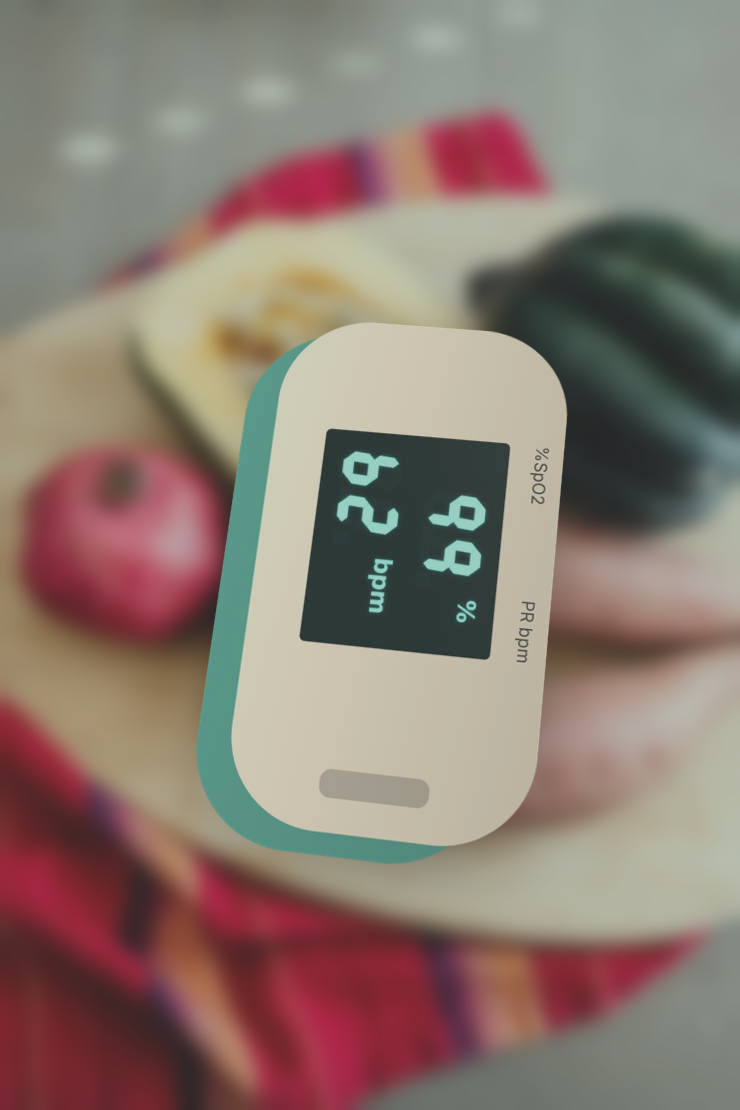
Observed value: 62,bpm
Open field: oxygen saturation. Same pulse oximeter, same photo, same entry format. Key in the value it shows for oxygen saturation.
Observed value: 99,%
